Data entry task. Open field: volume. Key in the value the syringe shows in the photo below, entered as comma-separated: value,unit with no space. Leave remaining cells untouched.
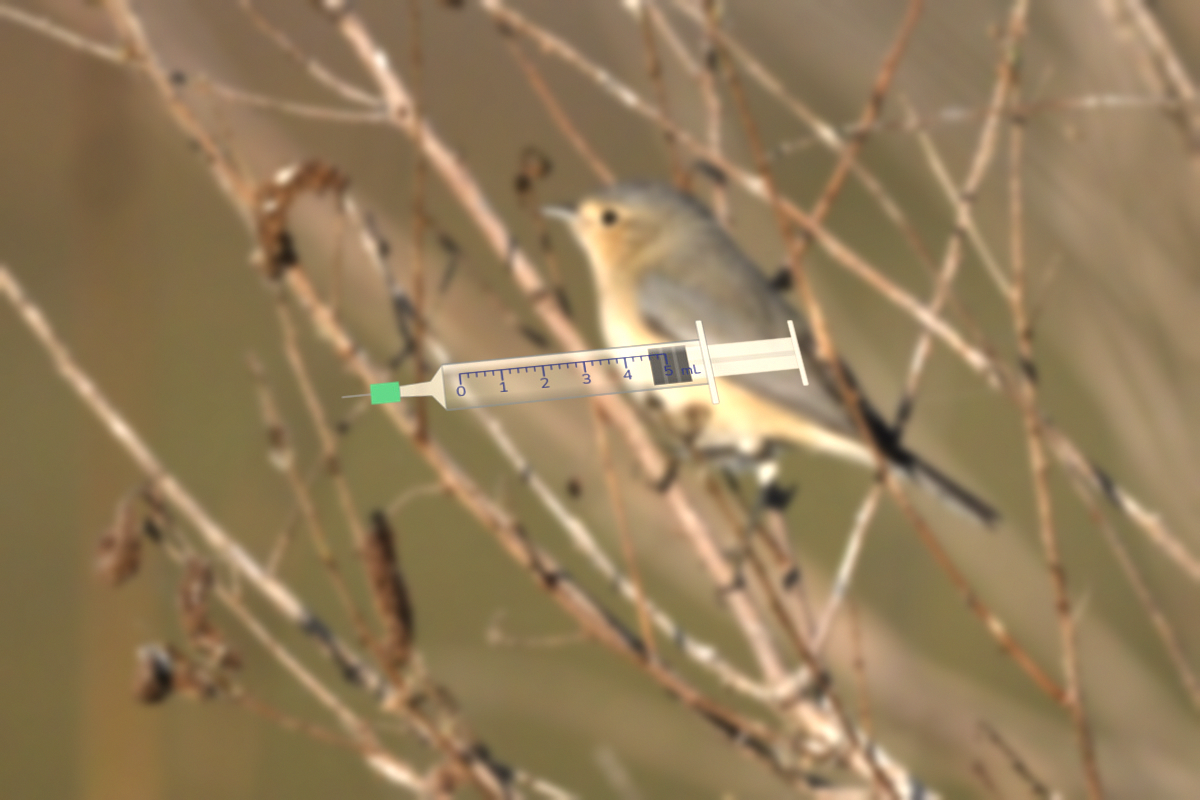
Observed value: 4.6,mL
